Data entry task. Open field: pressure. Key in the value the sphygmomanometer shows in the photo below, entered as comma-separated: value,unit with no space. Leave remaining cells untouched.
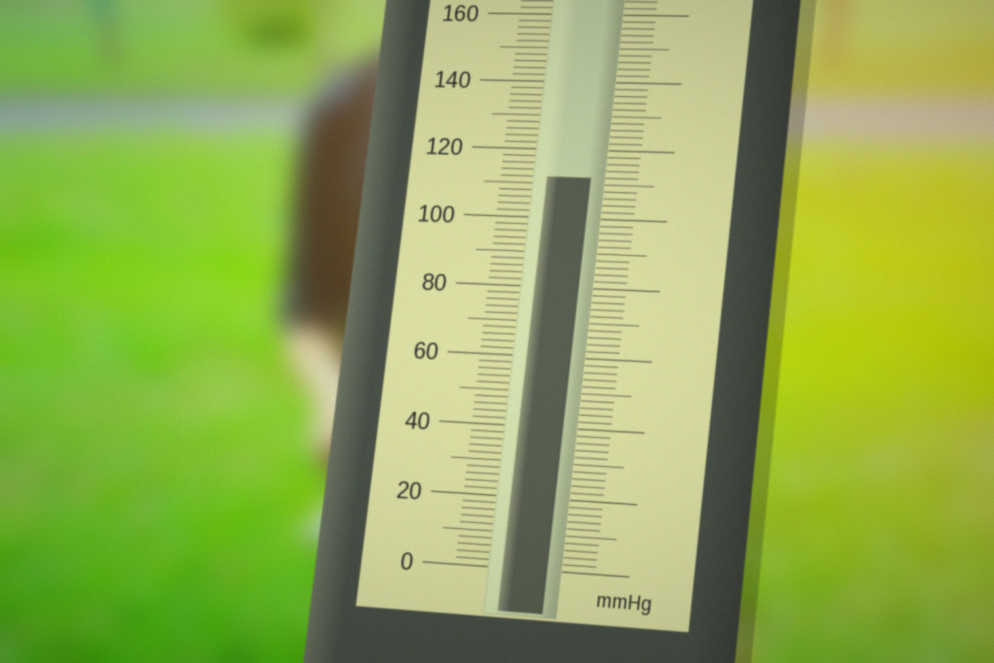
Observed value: 112,mmHg
